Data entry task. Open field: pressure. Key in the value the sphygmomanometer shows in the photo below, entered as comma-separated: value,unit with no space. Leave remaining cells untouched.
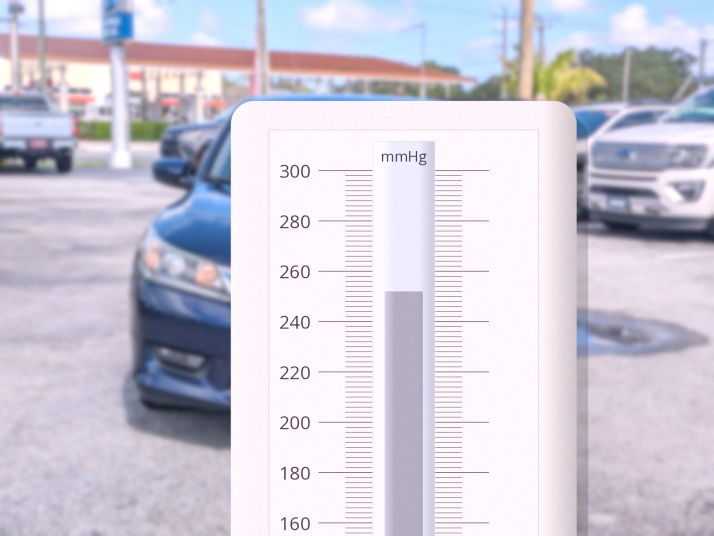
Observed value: 252,mmHg
